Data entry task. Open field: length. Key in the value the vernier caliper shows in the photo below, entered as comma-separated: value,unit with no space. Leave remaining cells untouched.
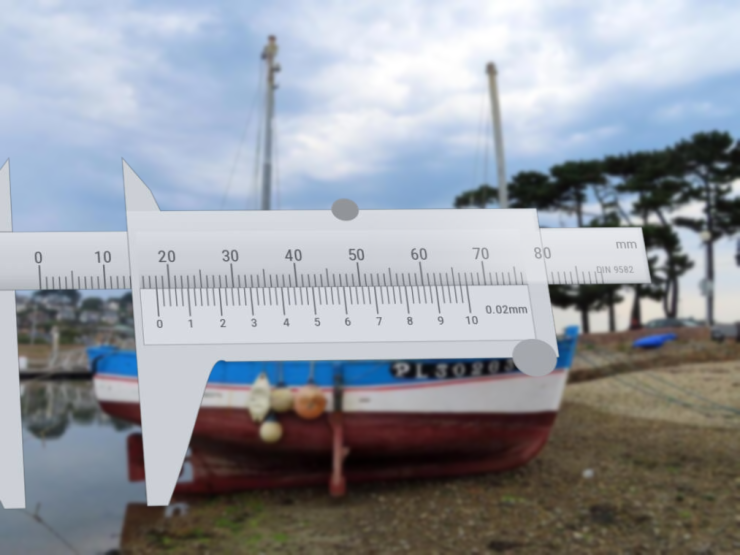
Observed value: 18.0,mm
